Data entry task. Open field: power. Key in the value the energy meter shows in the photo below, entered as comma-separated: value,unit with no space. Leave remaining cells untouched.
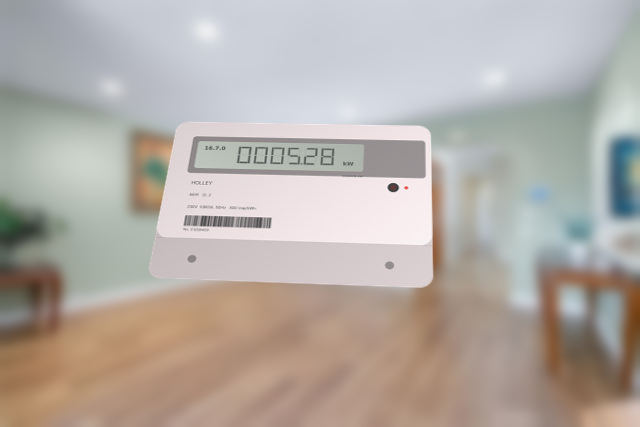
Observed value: 5.28,kW
